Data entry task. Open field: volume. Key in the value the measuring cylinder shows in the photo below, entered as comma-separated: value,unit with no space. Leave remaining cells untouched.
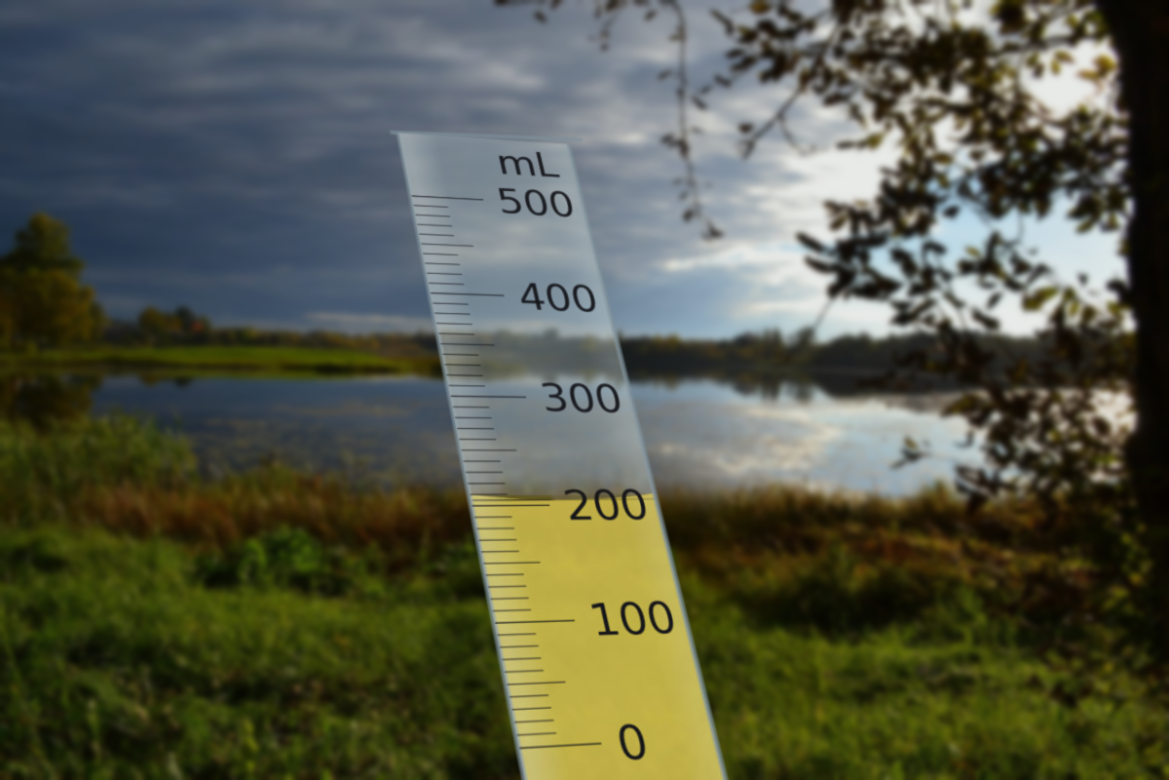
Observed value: 205,mL
